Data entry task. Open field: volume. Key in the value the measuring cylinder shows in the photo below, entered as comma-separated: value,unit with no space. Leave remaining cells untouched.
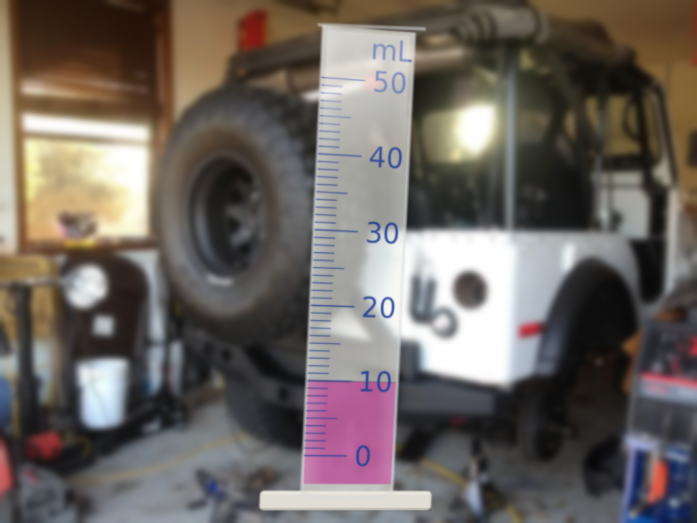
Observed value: 10,mL
